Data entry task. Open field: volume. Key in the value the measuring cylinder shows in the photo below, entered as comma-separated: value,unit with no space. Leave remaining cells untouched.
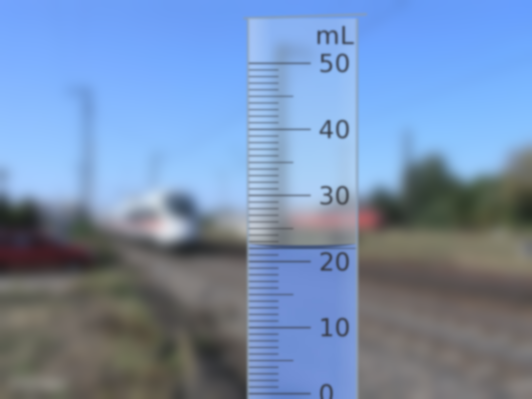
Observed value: 22,mL
